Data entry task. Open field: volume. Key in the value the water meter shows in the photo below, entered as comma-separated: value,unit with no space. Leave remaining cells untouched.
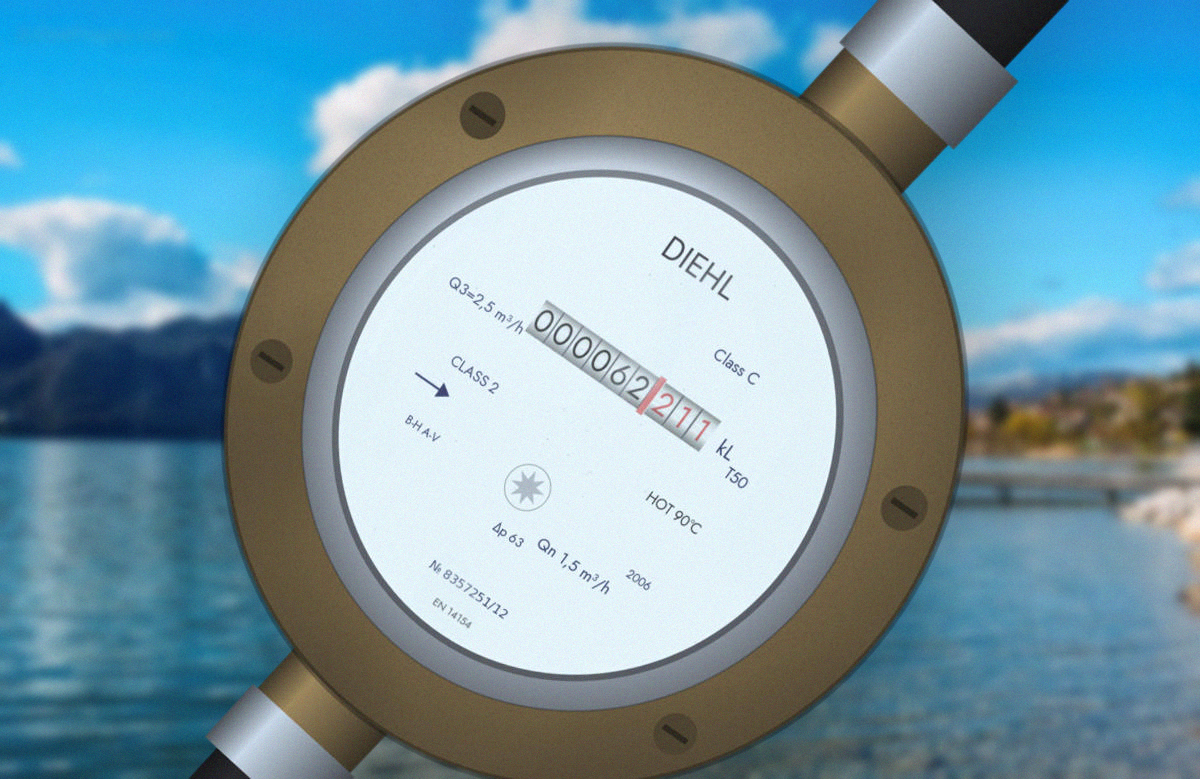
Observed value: 62.211,kL
